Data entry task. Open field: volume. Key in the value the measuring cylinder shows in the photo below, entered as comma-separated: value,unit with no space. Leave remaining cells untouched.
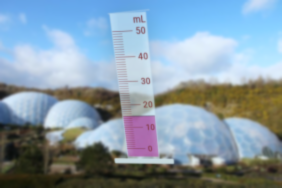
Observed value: 15,mL
